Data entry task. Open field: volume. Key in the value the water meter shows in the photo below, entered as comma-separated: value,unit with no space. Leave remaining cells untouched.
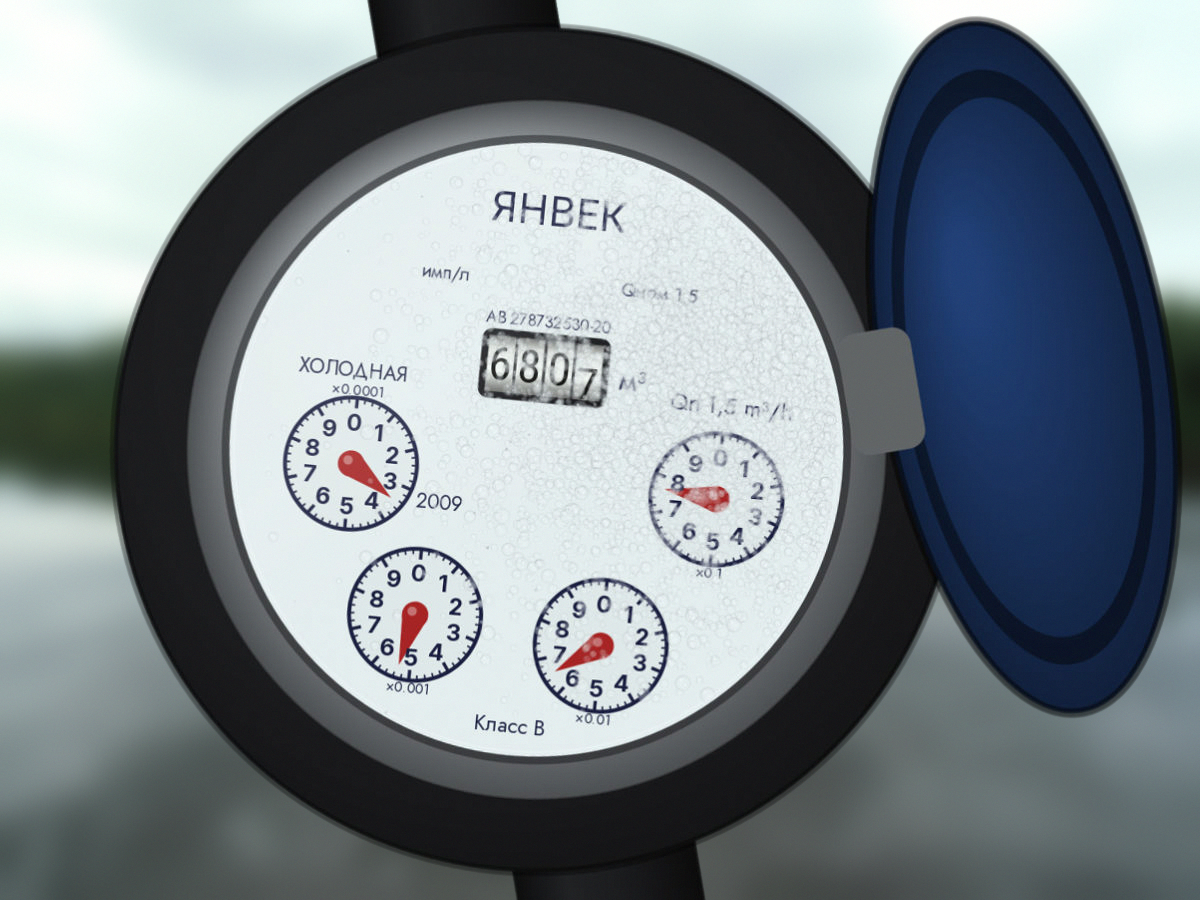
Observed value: 6806.7653,m³
